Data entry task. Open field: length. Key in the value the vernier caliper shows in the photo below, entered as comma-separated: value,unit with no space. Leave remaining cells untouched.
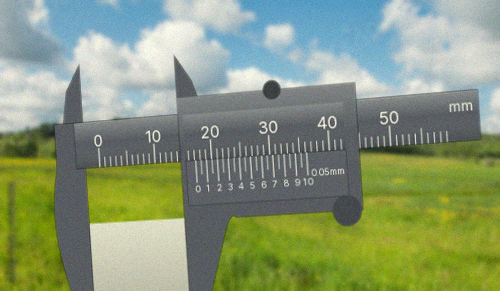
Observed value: 17.2,mm
